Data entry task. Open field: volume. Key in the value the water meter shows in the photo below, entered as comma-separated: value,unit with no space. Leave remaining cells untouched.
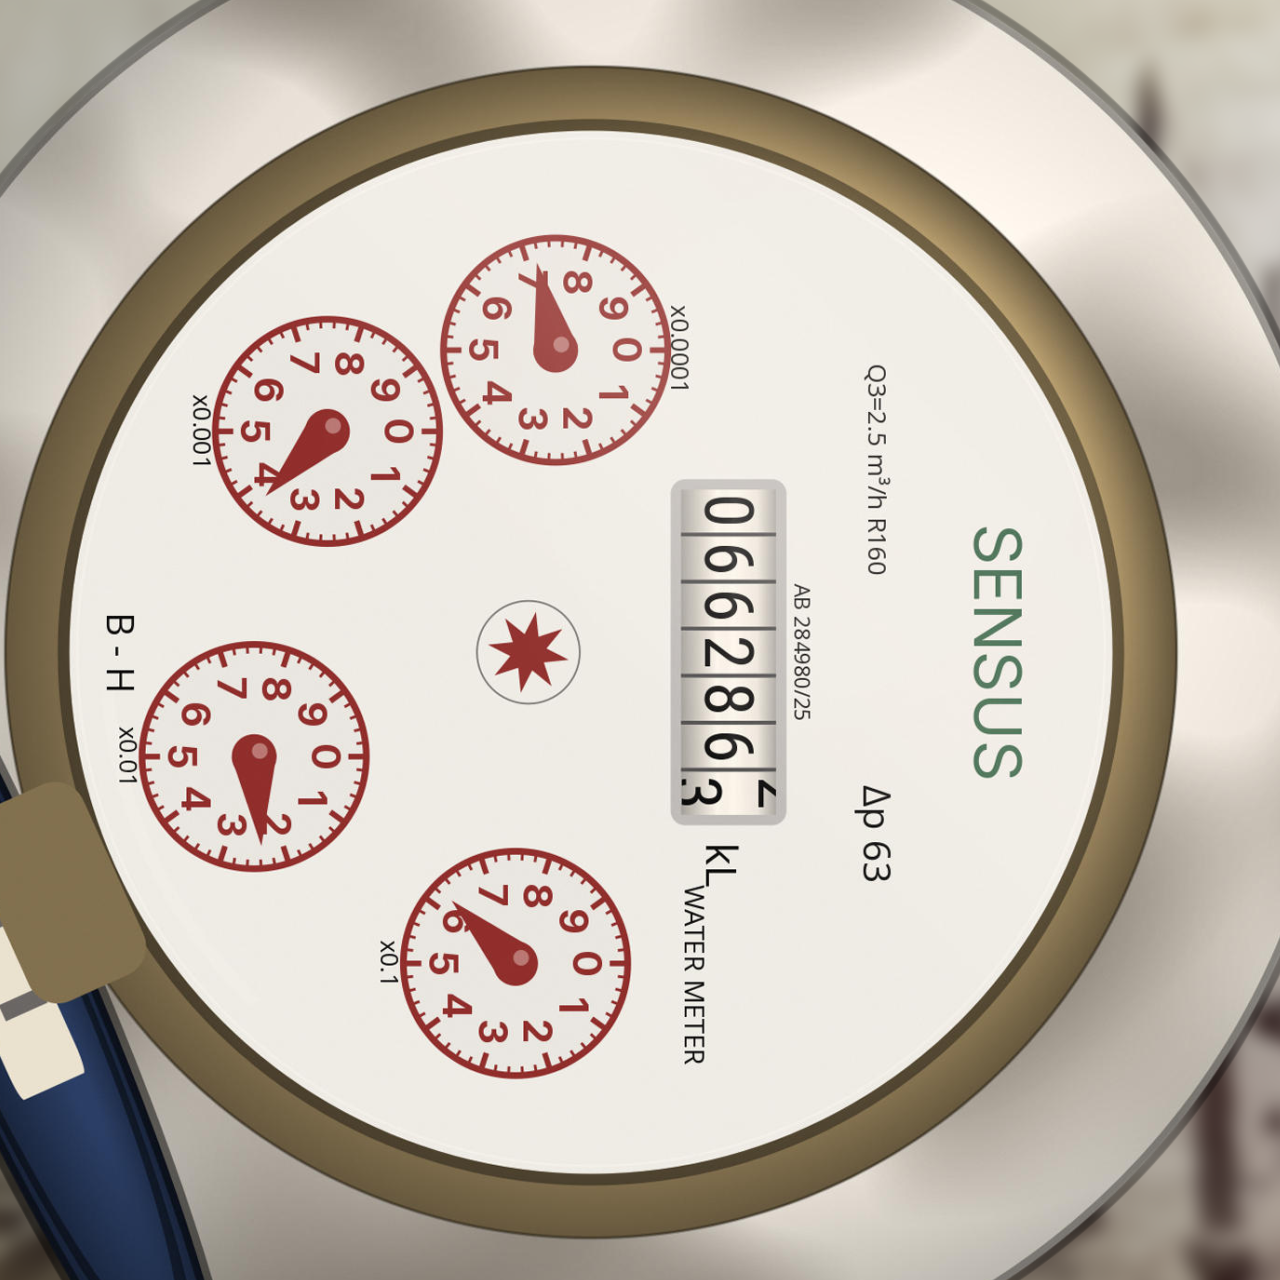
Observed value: 662862.6237,kL
